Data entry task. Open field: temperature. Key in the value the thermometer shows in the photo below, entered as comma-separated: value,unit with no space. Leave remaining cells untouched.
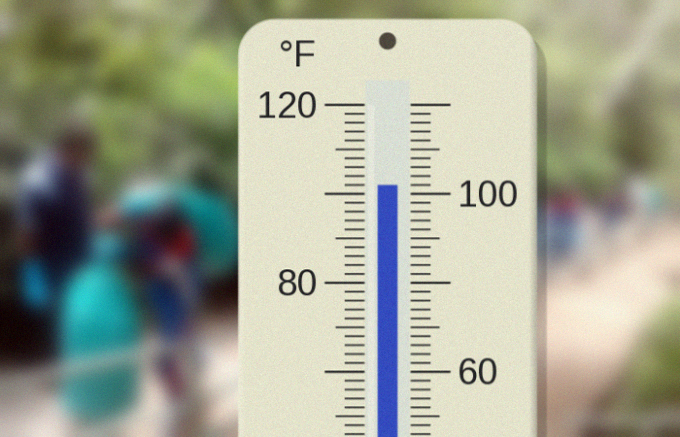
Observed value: 102,°F
